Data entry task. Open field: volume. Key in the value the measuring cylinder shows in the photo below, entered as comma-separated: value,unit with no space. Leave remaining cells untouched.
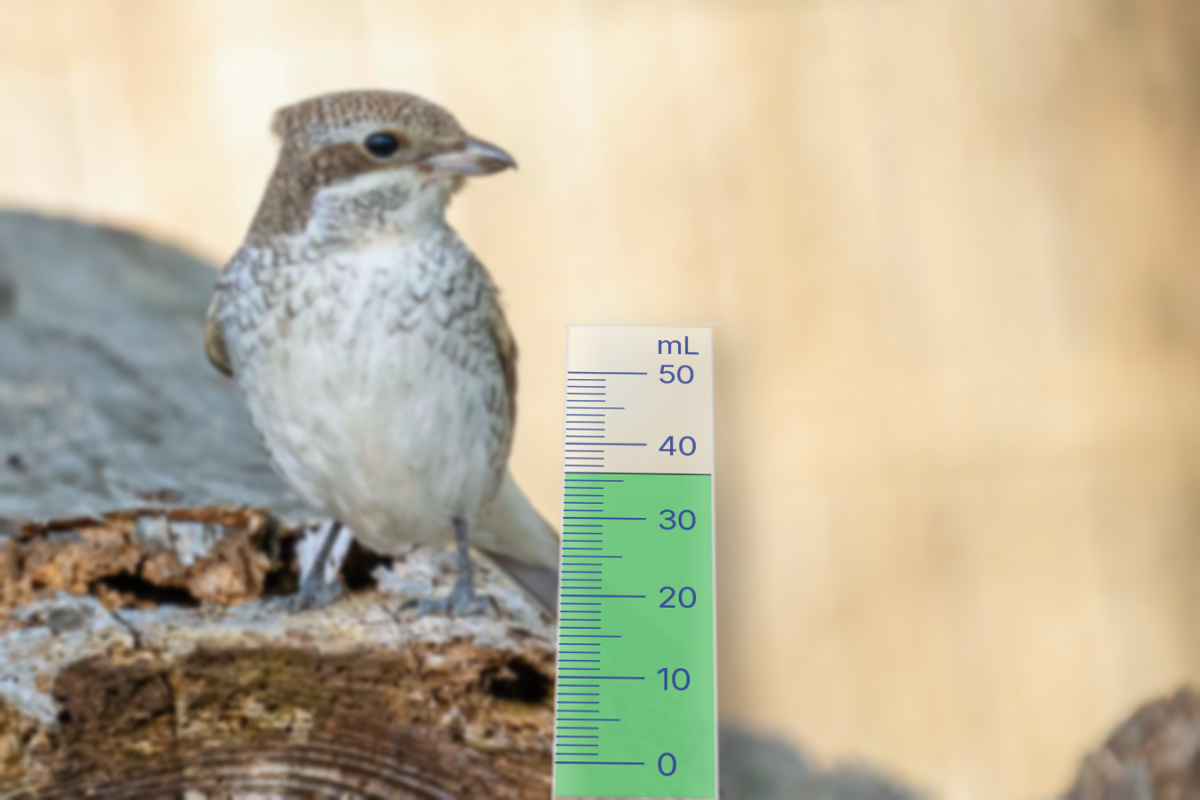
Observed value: 36,mL
